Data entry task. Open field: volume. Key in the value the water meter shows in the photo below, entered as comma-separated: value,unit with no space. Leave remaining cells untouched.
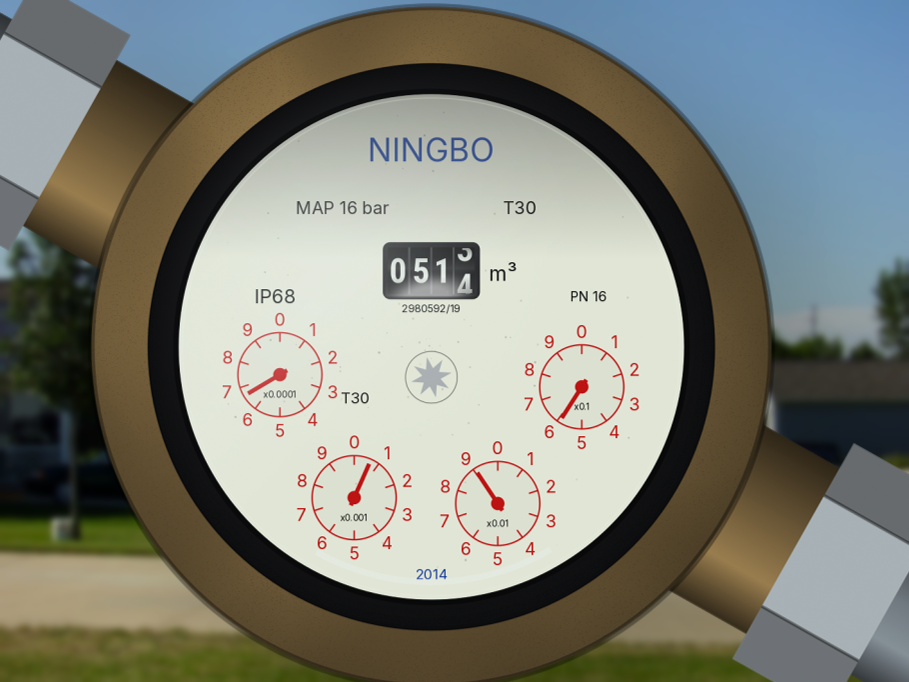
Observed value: 513.5906,m³
